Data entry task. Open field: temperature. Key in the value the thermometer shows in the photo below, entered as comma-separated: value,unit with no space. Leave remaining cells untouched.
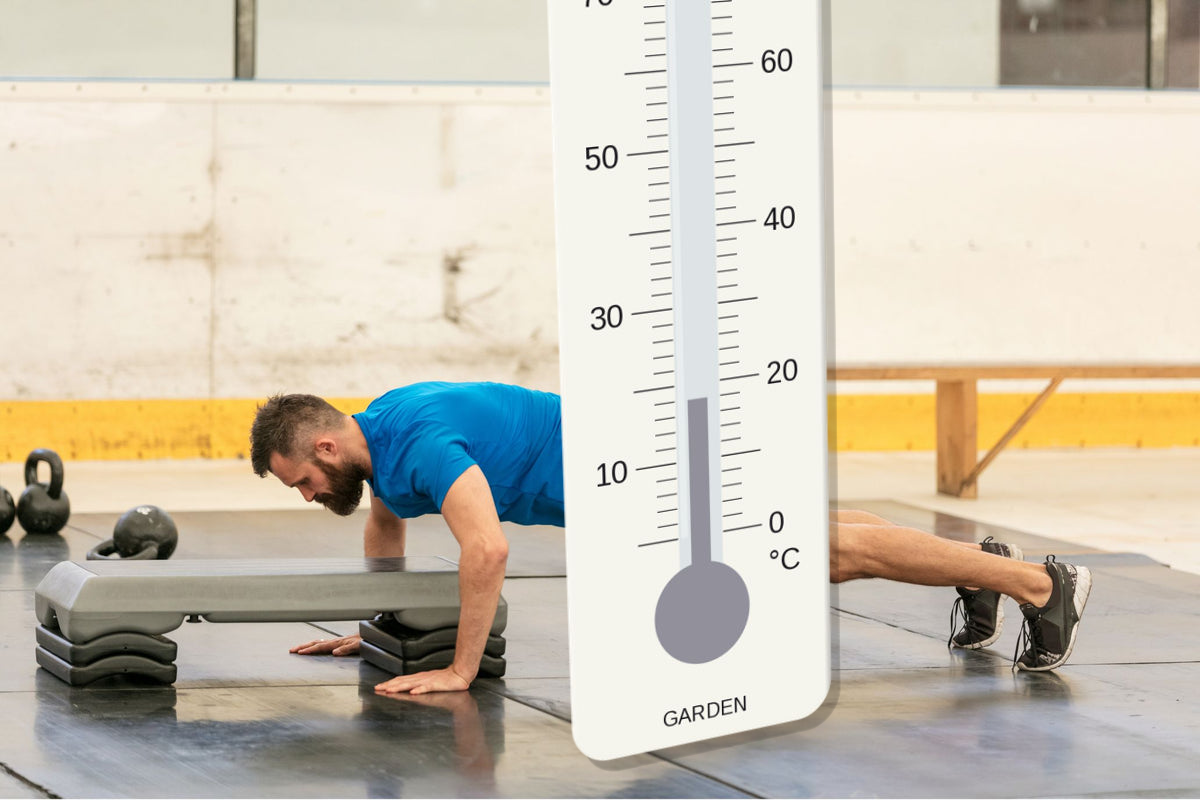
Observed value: 18,°C
